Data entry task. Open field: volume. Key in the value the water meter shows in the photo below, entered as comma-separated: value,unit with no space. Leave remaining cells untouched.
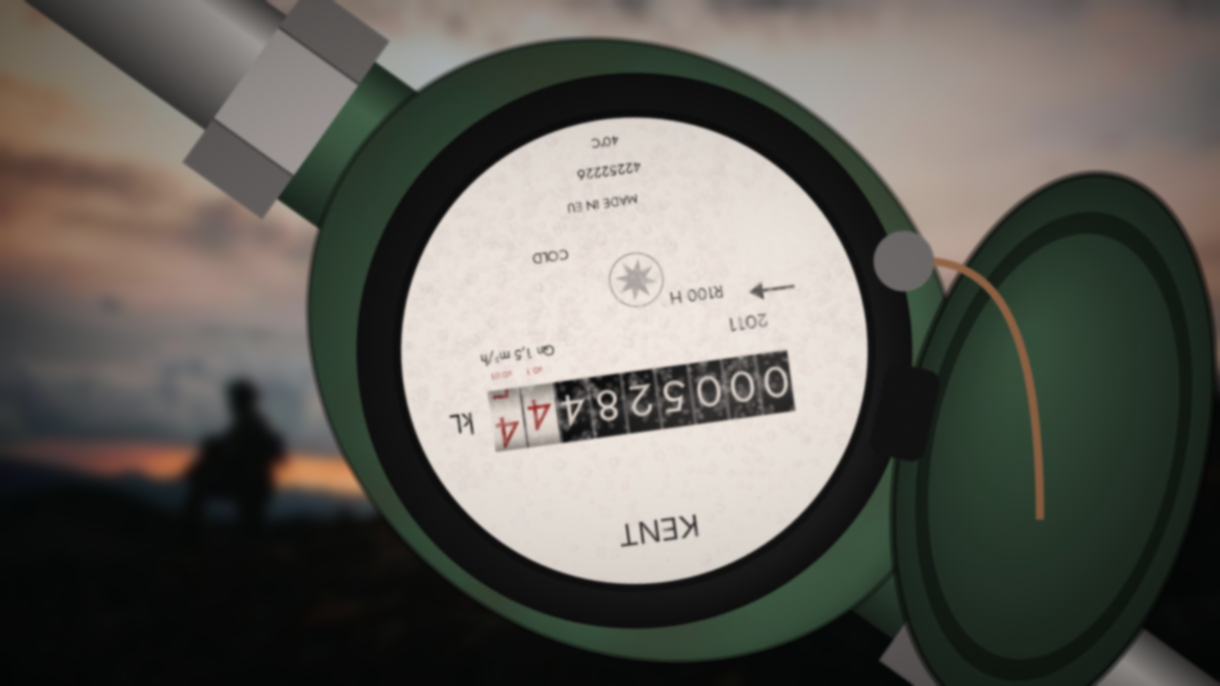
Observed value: 5284.44,kL
